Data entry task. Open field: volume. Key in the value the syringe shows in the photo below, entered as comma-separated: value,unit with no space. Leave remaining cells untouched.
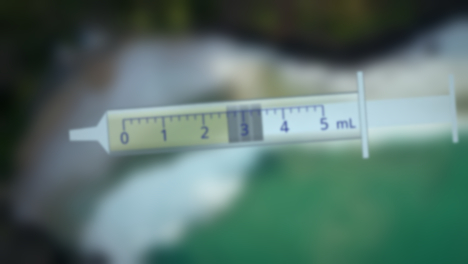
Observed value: 2.6,mL
